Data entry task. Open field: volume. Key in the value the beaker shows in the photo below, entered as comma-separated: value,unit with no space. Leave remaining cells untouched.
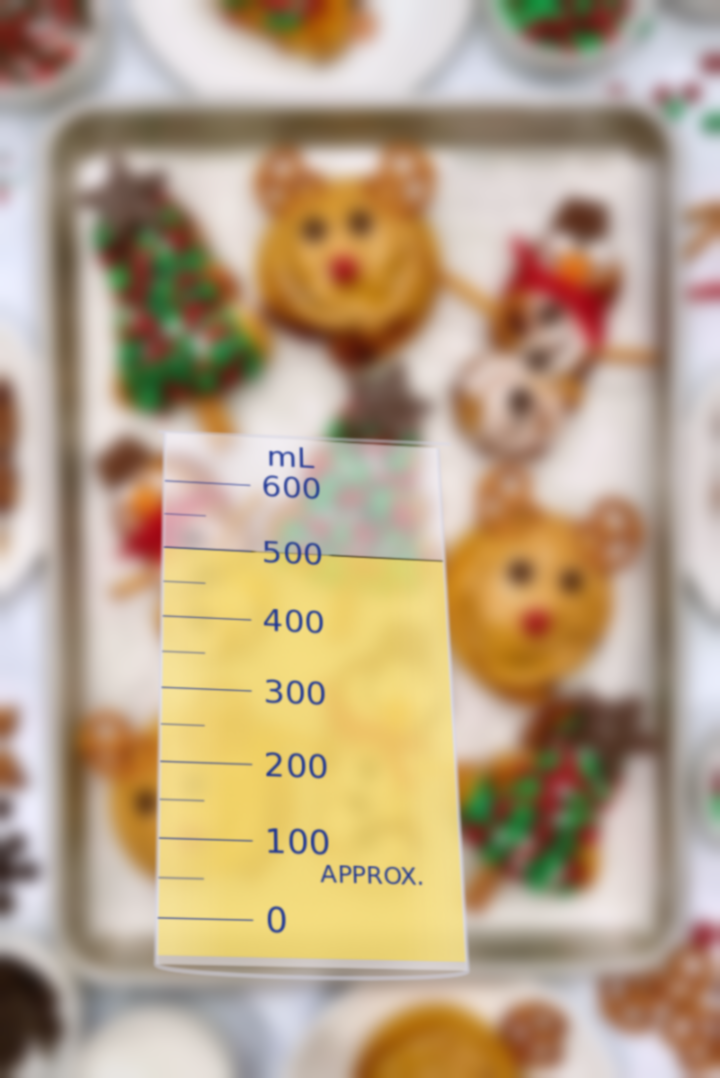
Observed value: 500,mL
